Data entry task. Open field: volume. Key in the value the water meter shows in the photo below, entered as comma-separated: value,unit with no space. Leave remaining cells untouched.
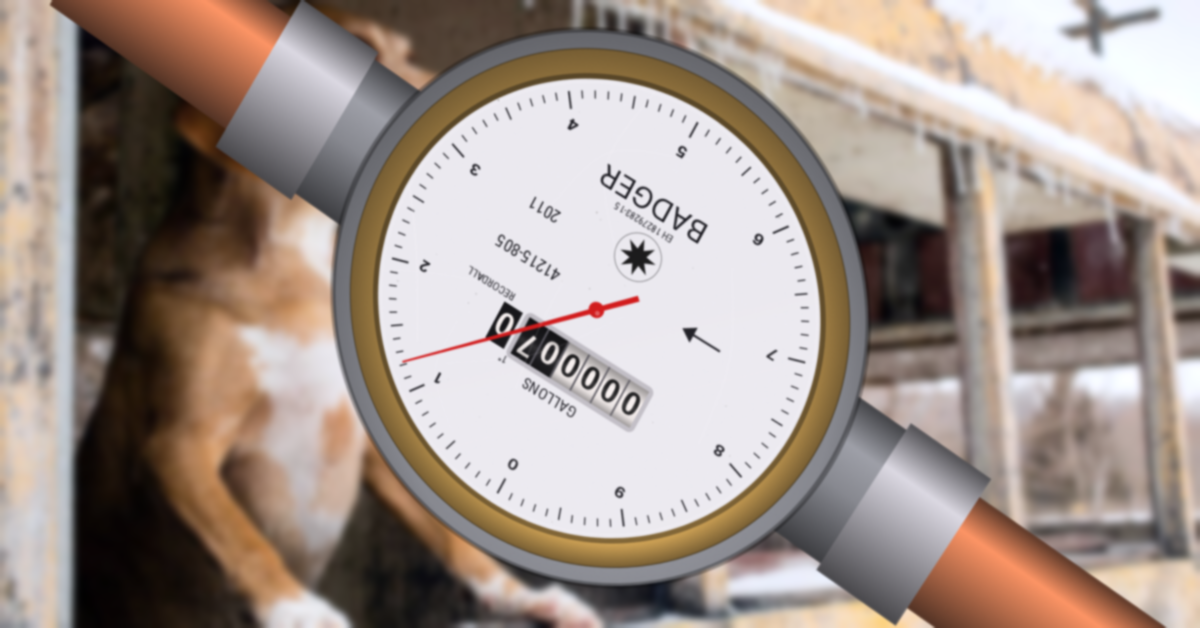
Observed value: 71.2,gal
